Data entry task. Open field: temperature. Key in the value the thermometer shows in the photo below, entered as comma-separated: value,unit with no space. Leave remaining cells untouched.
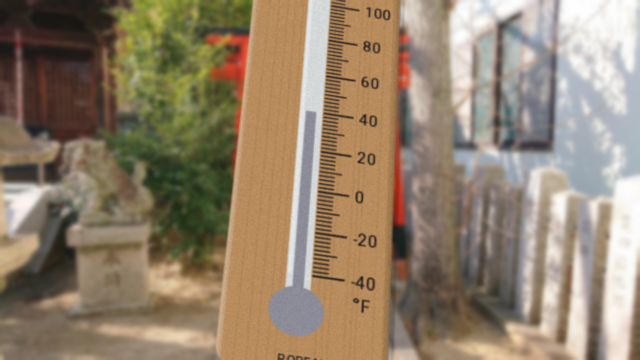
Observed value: 40,°F
